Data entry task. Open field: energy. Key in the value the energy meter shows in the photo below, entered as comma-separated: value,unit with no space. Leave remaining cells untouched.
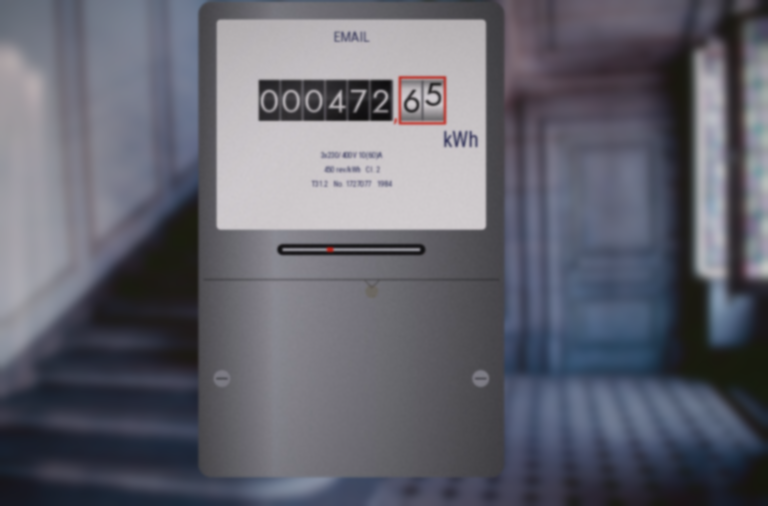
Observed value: 472.65,kWh
